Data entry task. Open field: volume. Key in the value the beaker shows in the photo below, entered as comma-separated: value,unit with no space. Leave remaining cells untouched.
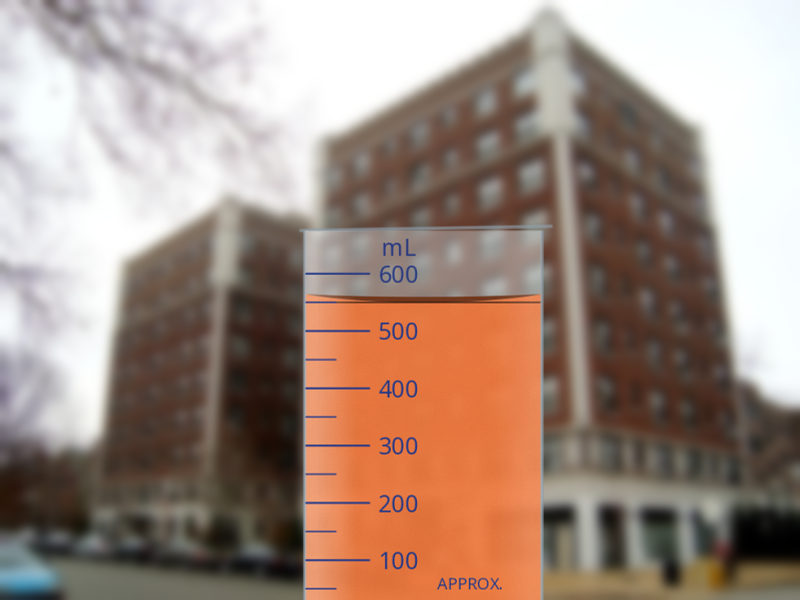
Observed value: 550,mL
